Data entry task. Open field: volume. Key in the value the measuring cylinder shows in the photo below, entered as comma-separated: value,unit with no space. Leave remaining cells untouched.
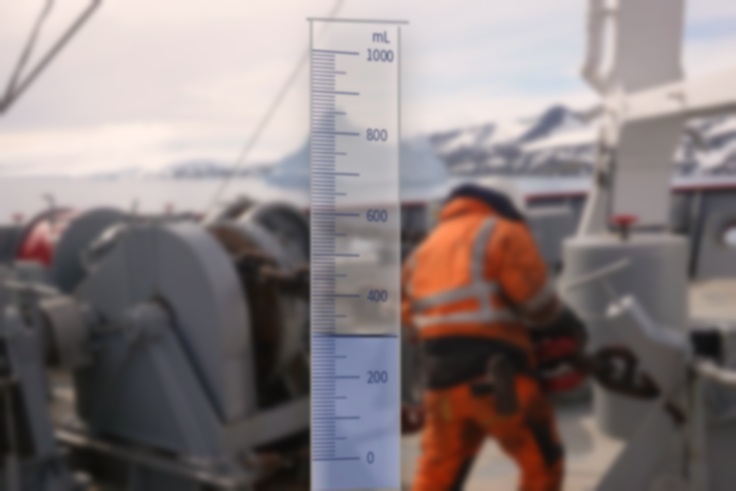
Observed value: 300,mL
